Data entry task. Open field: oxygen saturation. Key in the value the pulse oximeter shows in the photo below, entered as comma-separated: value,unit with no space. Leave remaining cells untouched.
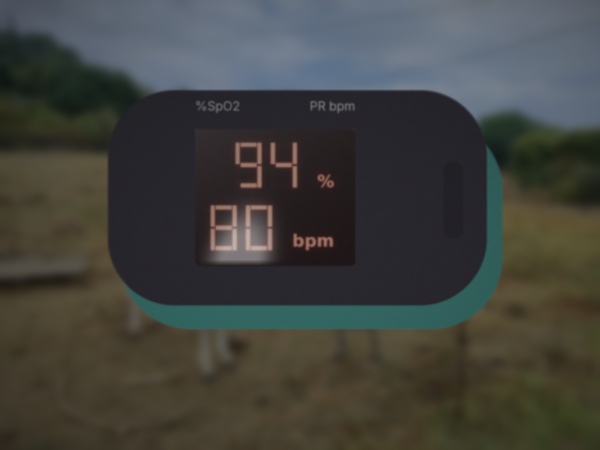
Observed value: 94,%
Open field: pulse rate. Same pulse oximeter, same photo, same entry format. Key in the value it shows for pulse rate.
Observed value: 80,bpm
